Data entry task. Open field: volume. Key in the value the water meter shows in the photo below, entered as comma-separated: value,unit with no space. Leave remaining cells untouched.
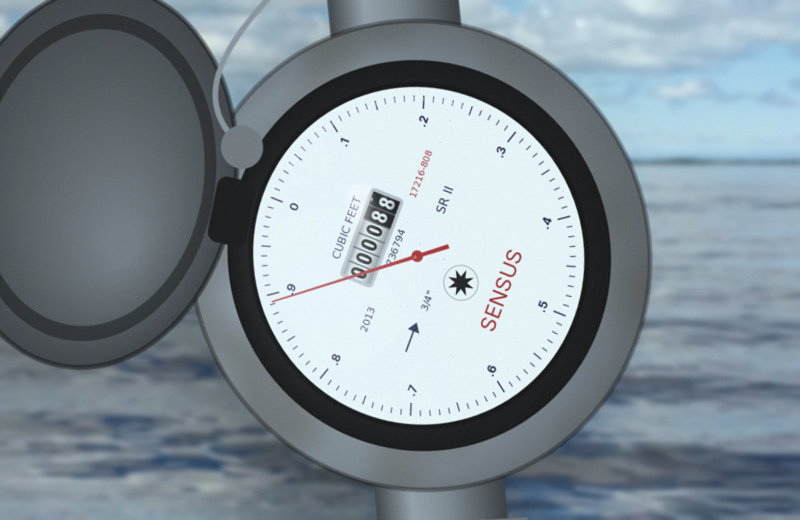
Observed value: 87.89,ft³
